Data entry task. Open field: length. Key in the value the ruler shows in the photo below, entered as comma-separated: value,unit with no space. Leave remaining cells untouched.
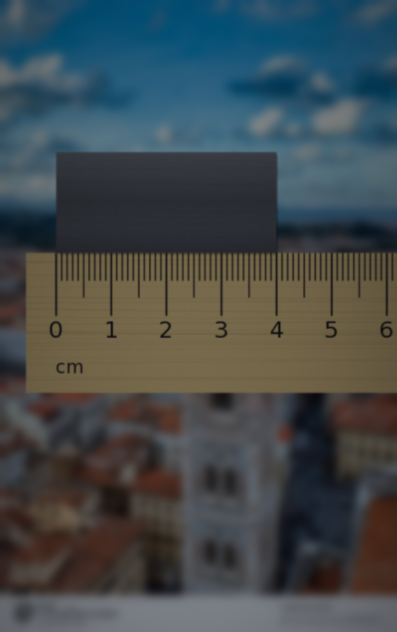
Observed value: 4,cm
